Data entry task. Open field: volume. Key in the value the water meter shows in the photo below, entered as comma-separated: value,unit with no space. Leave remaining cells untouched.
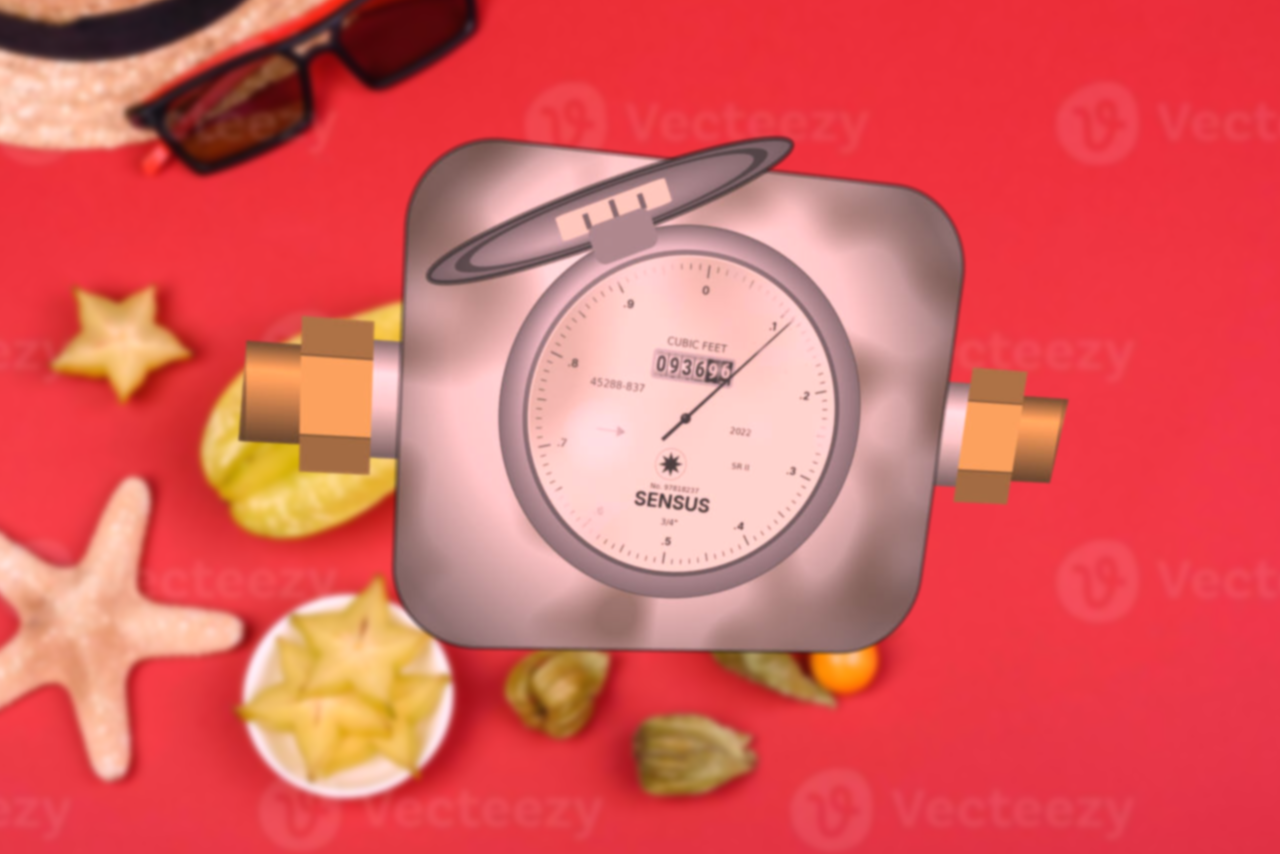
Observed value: 93696.11,ft³
